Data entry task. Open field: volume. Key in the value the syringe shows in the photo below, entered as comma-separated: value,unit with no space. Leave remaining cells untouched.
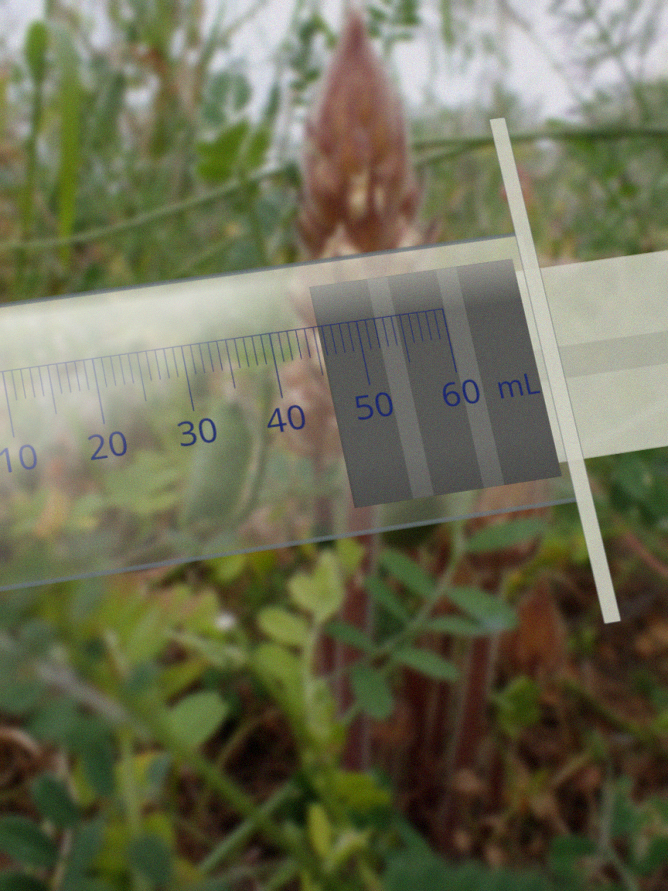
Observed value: 45.5,mL
